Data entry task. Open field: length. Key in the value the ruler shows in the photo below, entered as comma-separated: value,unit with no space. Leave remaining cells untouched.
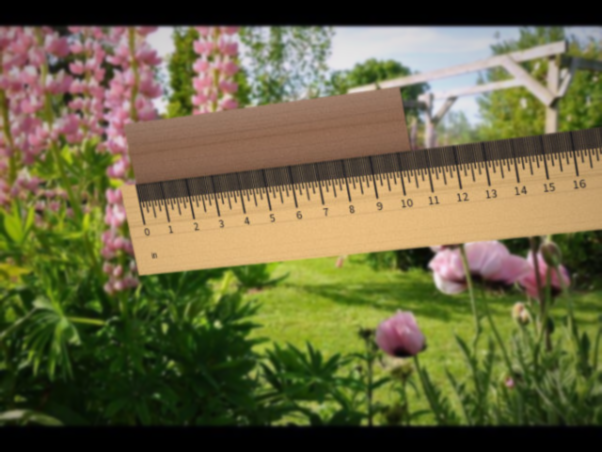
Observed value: 10.5,in
